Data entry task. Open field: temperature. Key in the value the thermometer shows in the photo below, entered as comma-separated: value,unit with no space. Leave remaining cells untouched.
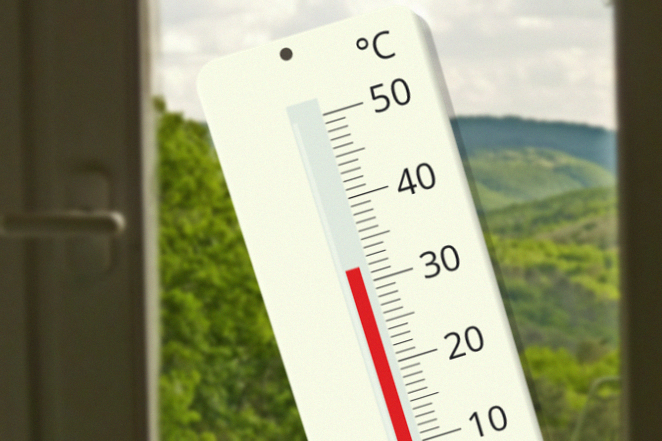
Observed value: 32,°C
